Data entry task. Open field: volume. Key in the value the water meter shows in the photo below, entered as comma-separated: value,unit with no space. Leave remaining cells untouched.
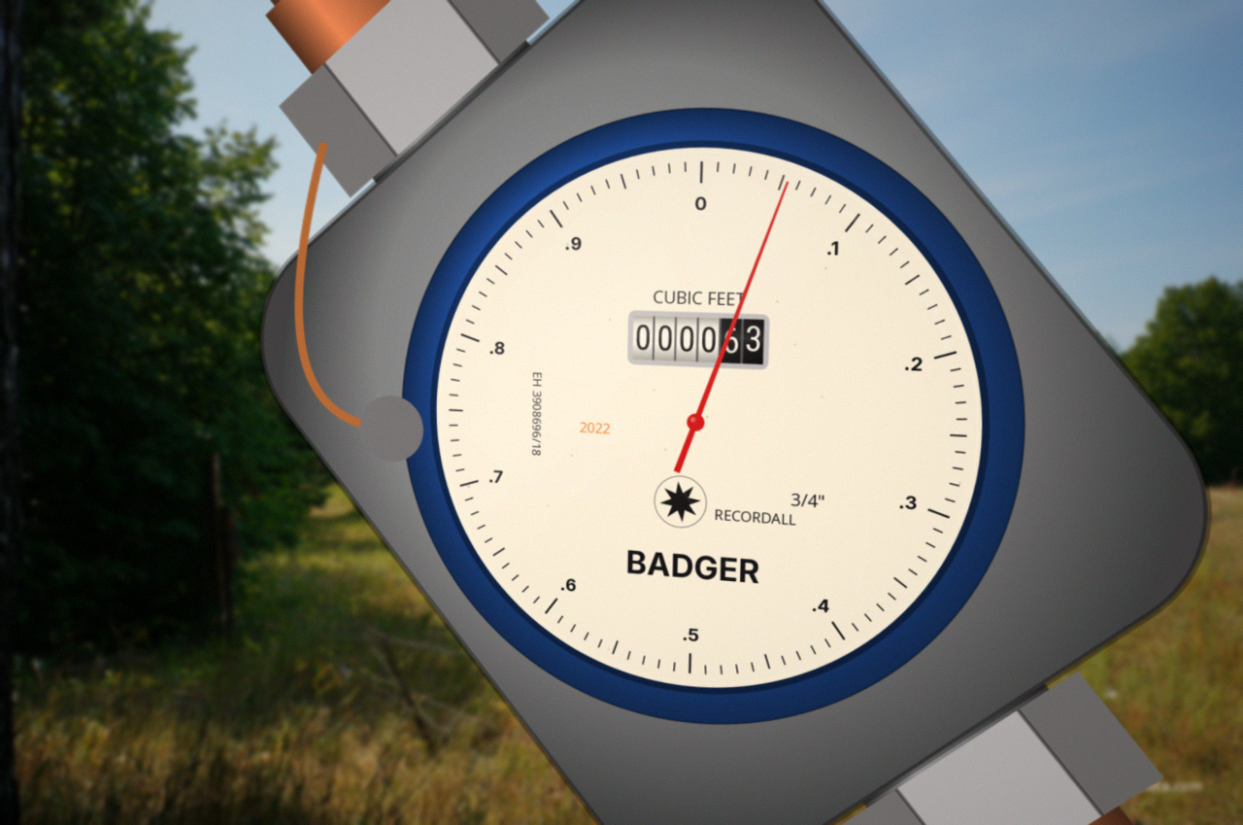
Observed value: 63.05,ft³
